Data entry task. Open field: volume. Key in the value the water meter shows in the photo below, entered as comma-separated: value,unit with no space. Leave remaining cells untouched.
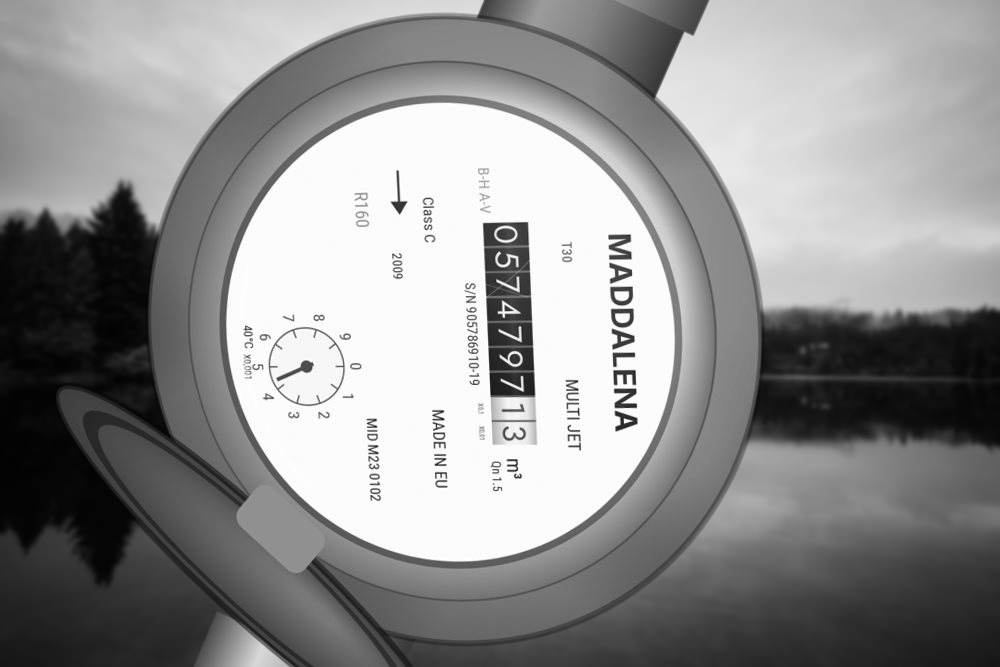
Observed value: 574797.134,m³
